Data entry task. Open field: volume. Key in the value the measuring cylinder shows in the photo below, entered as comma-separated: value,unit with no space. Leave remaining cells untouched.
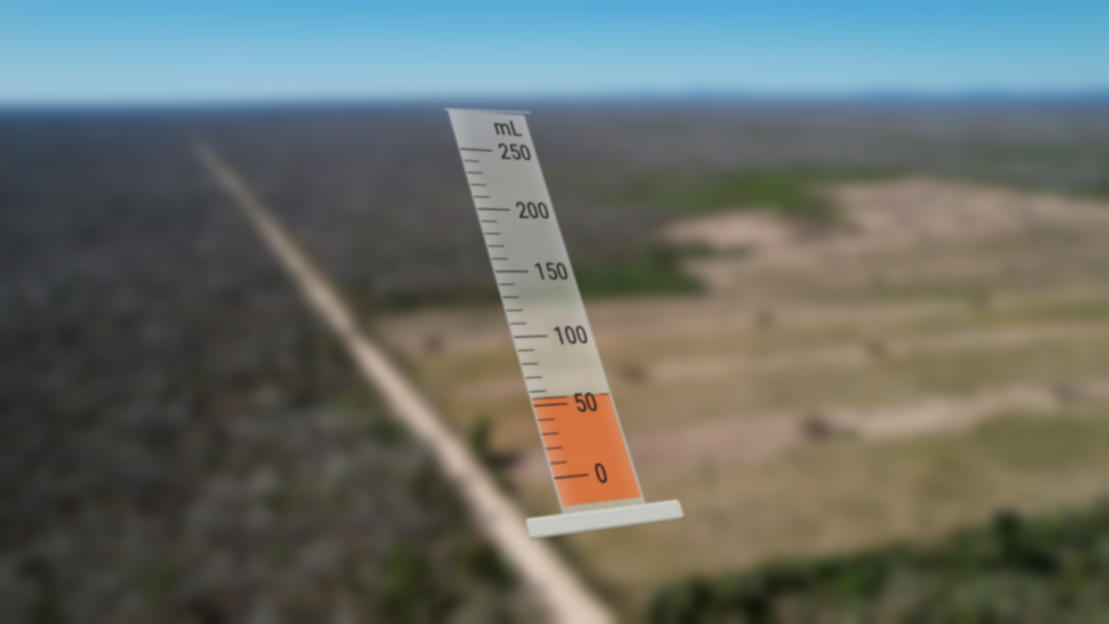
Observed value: 55,mL
